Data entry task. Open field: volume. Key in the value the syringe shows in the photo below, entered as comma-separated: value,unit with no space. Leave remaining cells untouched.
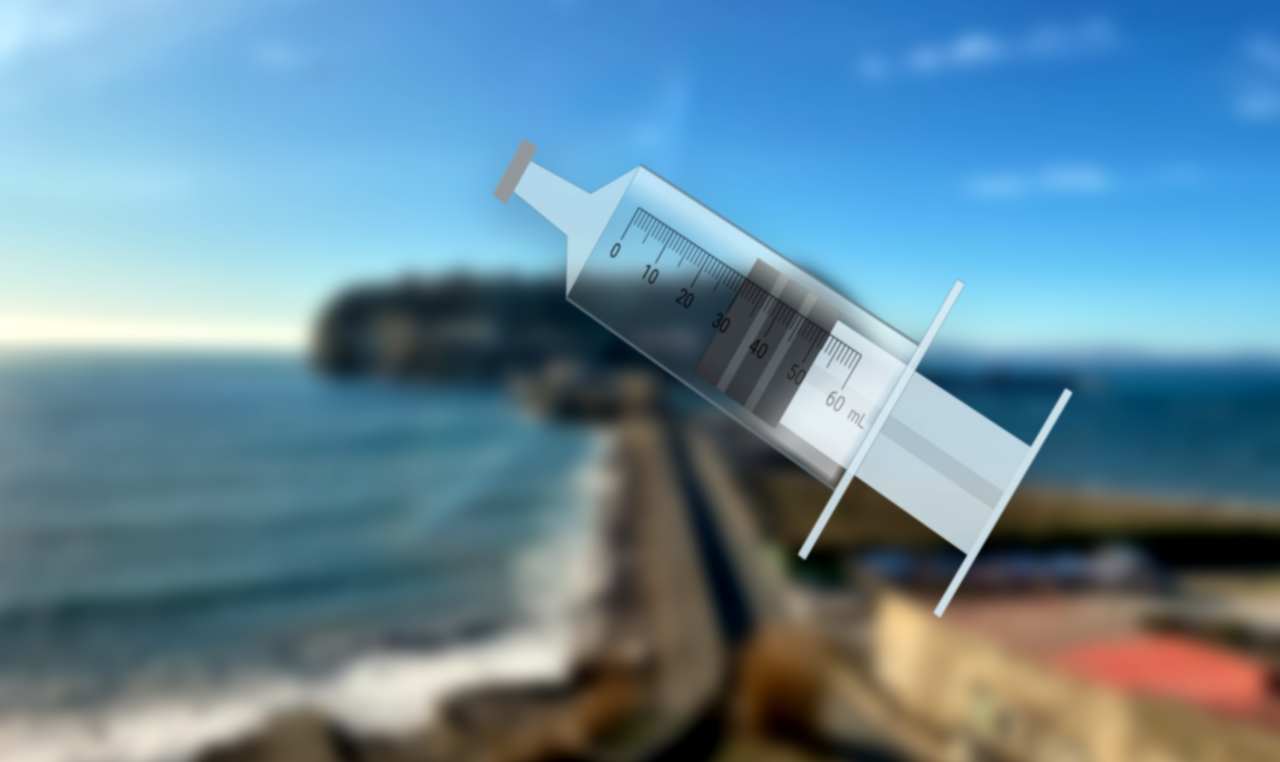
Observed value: 30,mL
